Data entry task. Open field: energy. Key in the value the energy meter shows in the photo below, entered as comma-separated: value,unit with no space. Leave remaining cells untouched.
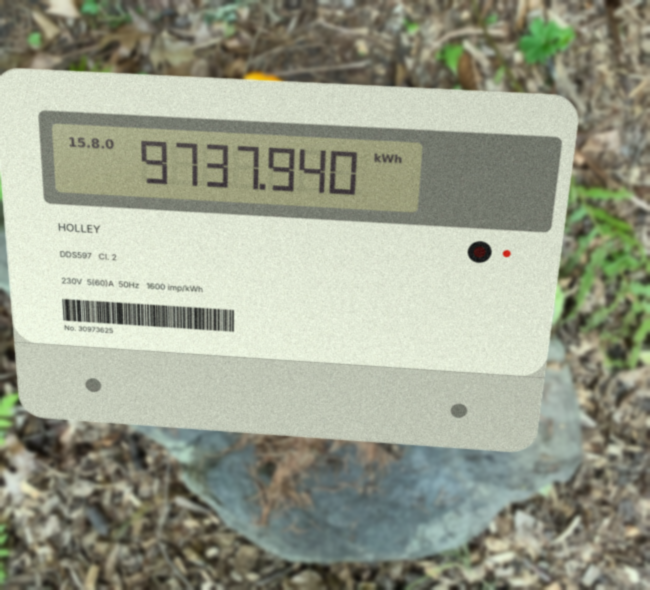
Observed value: 9737.940,kWh
